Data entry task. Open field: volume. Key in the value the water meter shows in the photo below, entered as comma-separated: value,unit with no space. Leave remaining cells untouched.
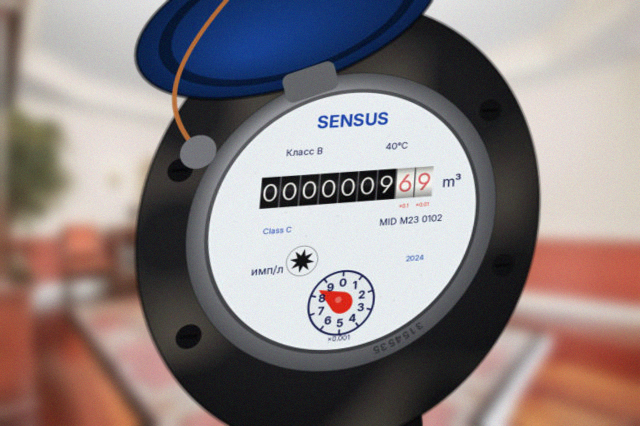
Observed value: 9.698,m³
